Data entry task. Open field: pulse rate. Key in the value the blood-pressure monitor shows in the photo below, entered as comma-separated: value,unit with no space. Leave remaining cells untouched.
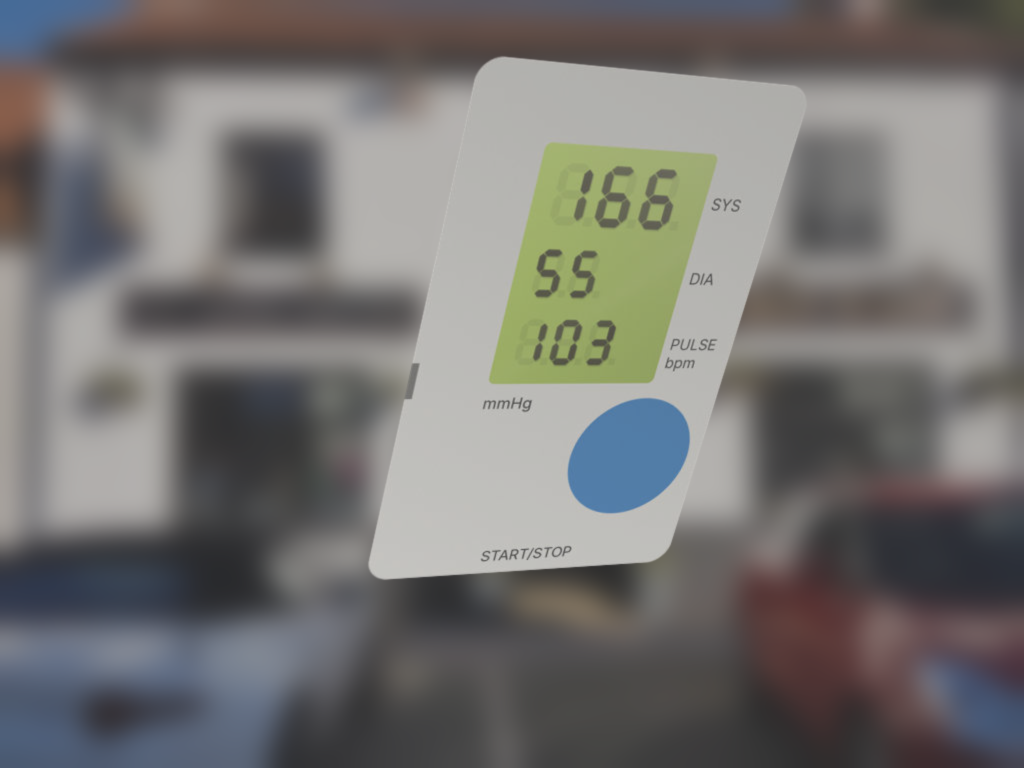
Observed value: 103,bpm
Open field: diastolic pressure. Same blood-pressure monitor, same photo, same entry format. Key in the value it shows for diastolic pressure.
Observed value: 55,mmHg
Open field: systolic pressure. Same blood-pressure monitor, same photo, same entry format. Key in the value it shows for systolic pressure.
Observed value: 166,mmHg
